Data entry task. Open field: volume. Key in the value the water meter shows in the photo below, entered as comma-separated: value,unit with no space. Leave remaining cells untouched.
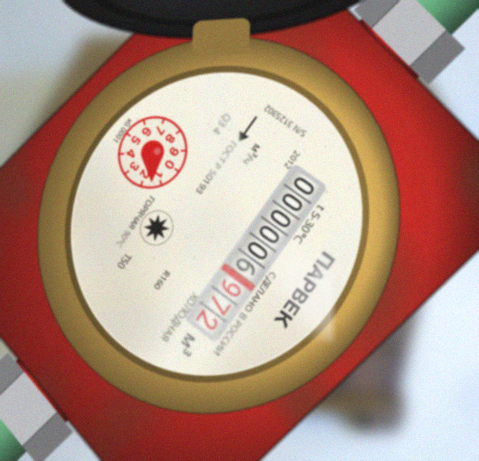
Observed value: 6.9721,m³
